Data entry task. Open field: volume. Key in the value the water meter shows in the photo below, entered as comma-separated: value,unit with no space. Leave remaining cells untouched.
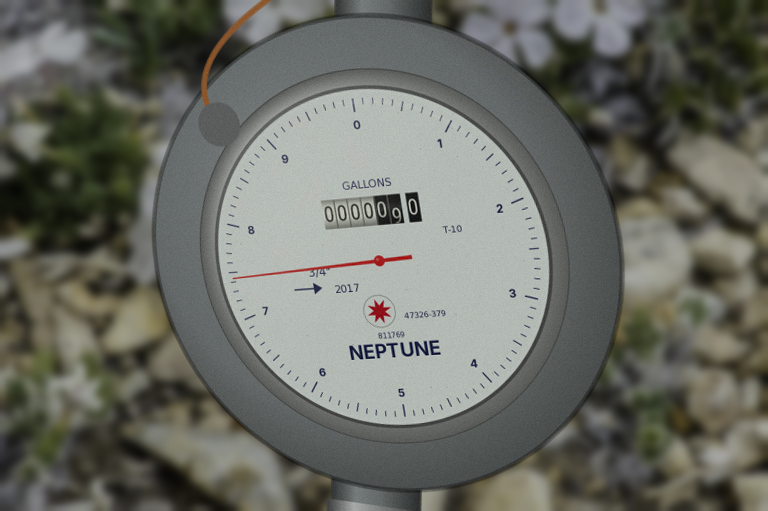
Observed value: 87.4,gal
